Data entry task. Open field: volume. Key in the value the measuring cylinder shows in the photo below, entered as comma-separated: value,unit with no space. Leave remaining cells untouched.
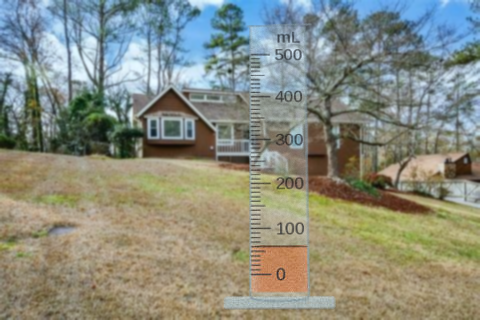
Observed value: 60,mL
